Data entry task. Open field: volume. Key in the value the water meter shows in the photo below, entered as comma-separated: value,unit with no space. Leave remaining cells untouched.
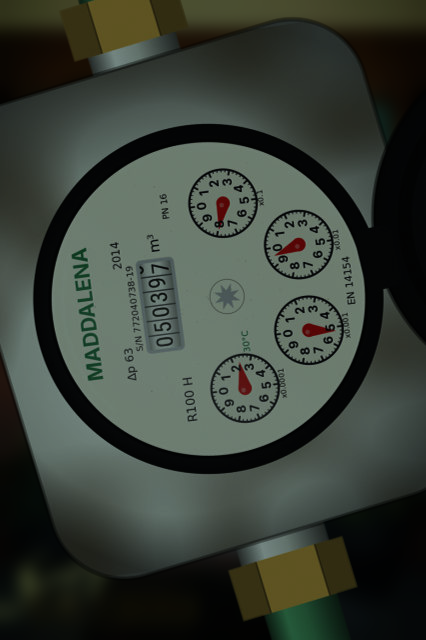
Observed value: 50396.7952,m³
